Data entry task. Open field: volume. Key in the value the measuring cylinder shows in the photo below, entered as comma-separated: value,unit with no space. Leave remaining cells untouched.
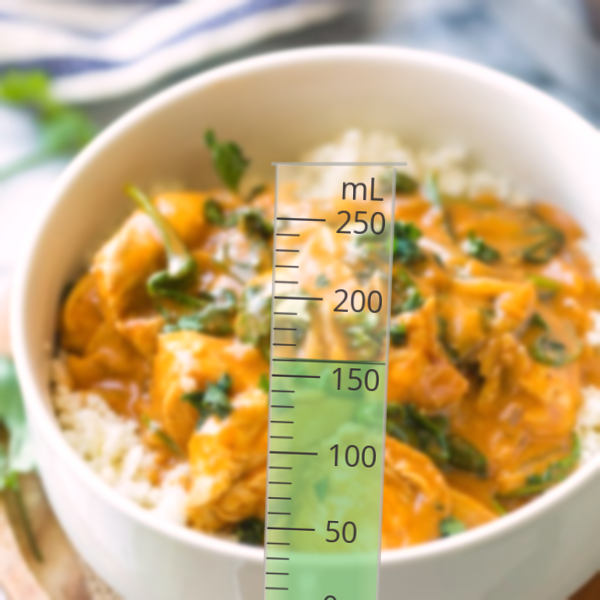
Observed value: 160,mL
